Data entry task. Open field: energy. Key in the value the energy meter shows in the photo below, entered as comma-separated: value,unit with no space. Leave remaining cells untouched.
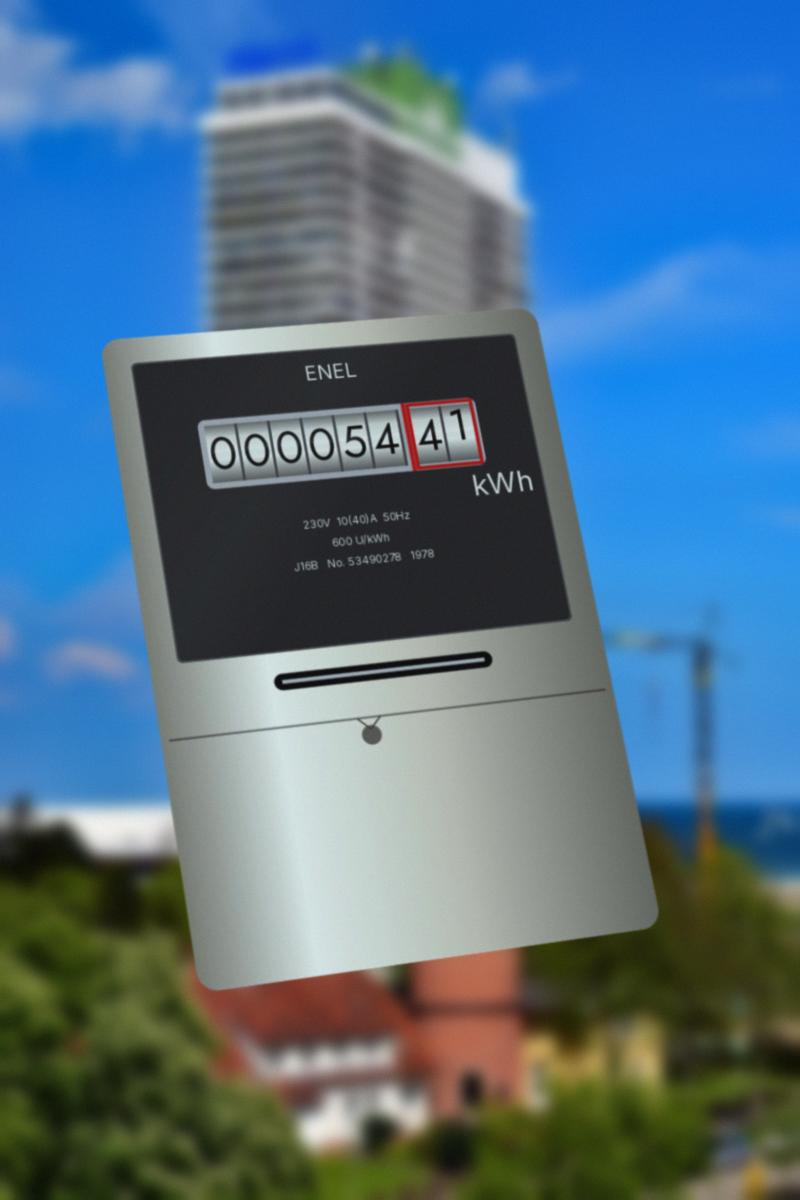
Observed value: 54.41,kWh
